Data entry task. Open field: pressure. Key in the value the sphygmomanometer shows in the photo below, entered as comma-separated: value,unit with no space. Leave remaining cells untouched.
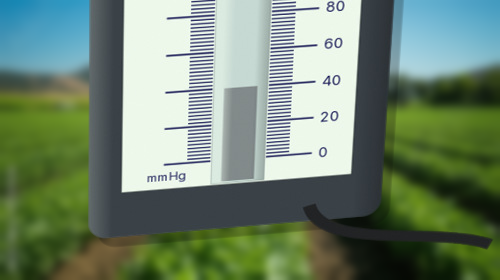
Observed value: 40,mmHg
